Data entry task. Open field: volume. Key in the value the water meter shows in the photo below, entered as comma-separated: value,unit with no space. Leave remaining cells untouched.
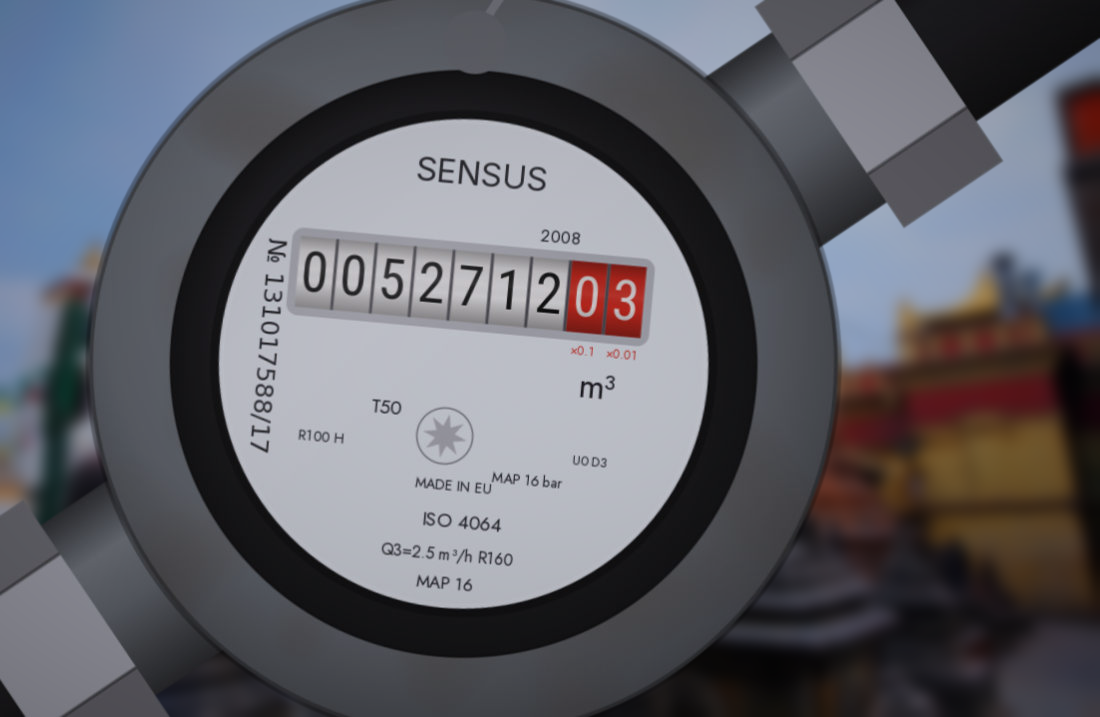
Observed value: 52712.03,m³
